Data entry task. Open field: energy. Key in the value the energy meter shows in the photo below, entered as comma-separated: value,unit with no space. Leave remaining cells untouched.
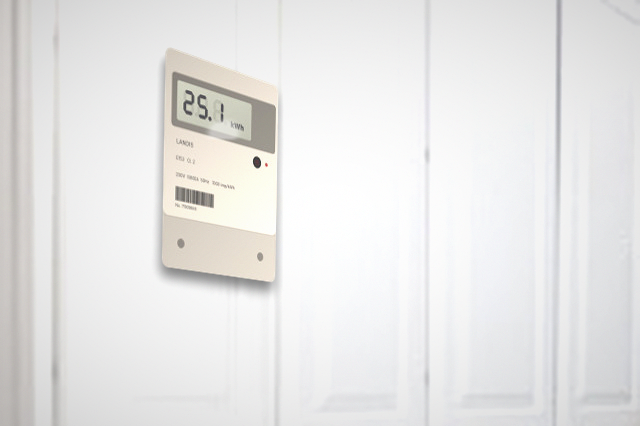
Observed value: 25.1,kWh
